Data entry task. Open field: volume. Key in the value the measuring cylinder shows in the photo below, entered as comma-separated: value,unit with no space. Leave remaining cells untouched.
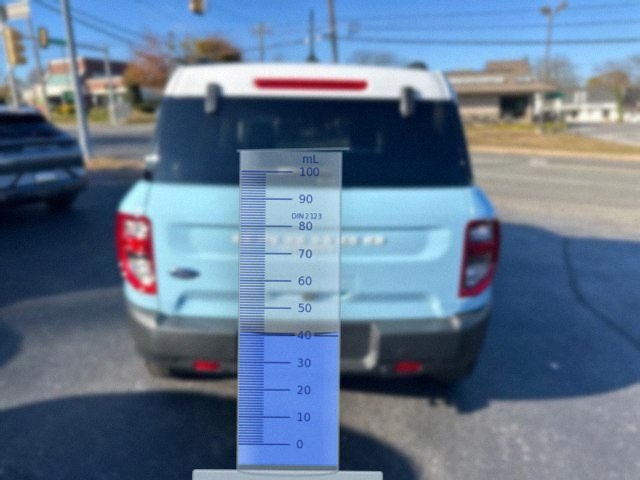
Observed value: 40,mL
